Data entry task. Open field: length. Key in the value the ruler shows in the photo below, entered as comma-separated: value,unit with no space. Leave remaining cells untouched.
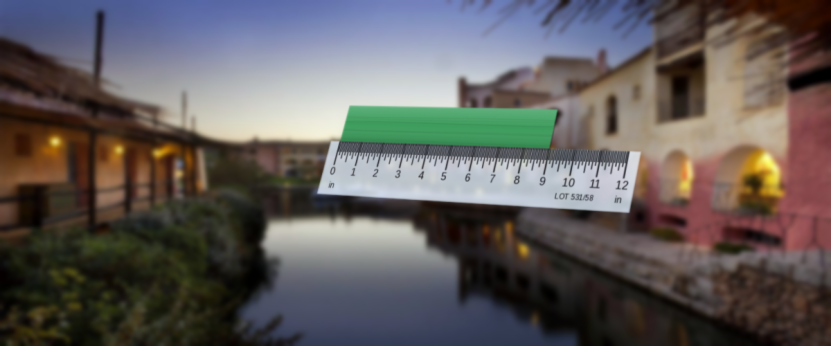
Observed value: 9,in
